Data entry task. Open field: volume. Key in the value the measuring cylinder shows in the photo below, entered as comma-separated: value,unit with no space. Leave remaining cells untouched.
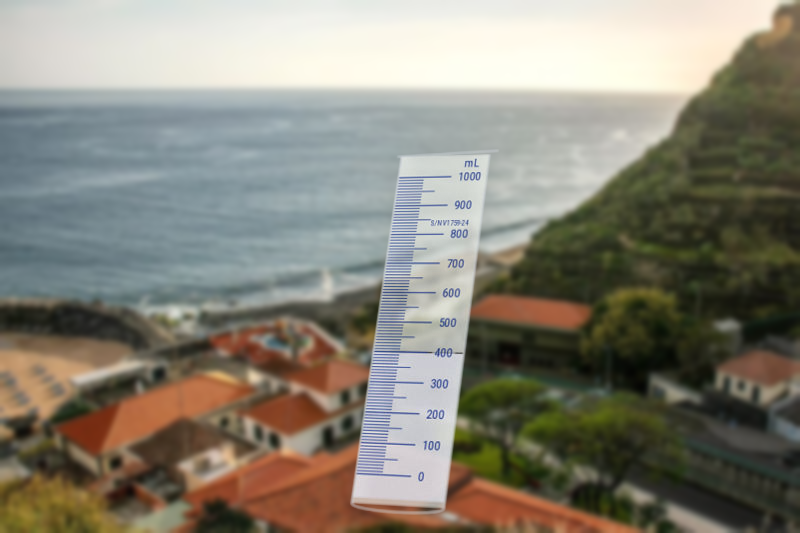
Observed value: 400,mL
